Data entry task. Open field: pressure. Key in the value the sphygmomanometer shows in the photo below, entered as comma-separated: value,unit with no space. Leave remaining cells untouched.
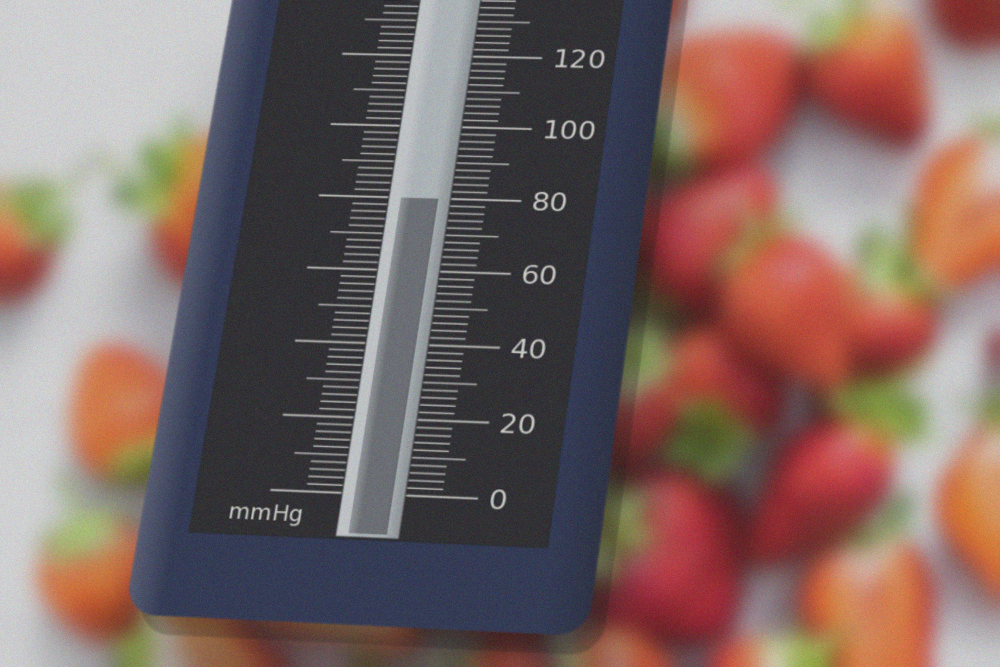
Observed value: 80,mmHg
